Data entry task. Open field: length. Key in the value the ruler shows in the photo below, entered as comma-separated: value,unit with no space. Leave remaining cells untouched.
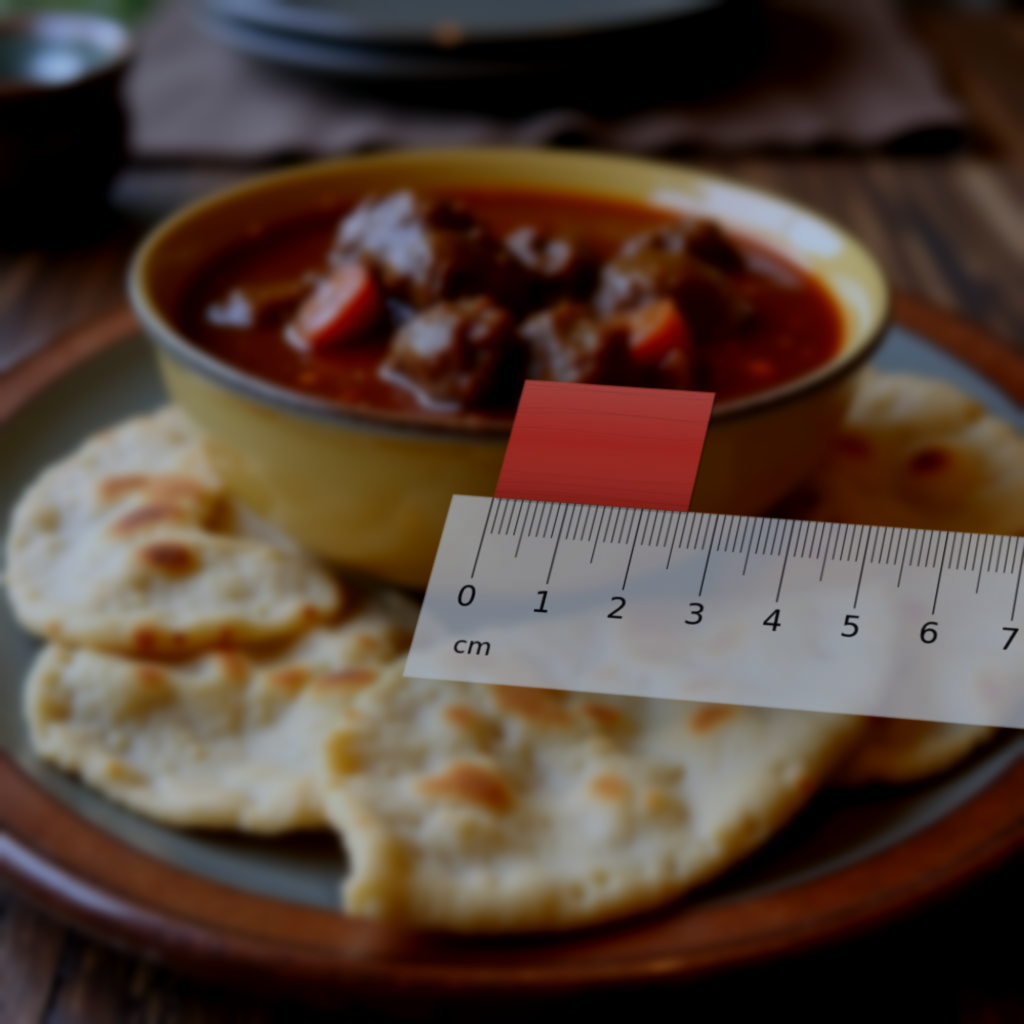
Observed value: 2.6,cm
